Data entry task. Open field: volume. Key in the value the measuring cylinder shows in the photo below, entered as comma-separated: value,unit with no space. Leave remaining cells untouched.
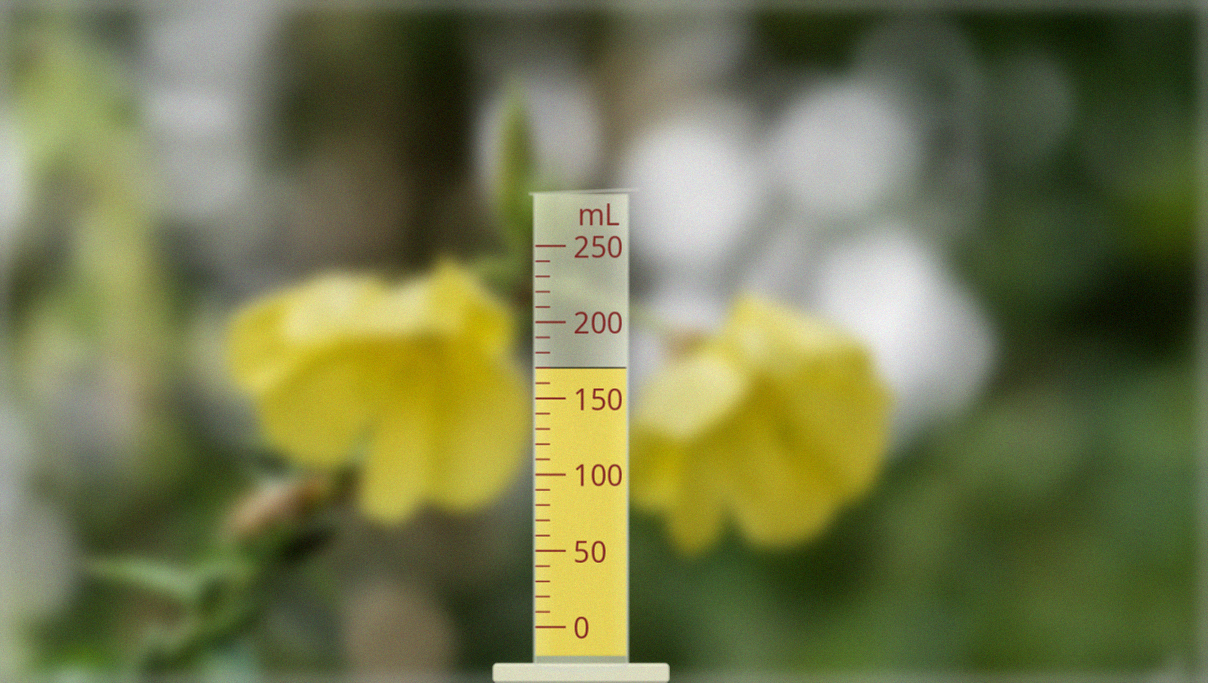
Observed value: 170,mL
